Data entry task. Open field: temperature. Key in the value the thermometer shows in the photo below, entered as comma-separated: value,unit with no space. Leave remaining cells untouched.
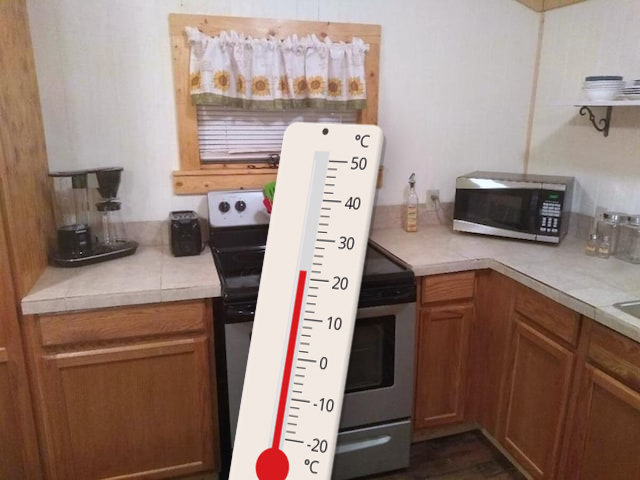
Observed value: 22,°C
